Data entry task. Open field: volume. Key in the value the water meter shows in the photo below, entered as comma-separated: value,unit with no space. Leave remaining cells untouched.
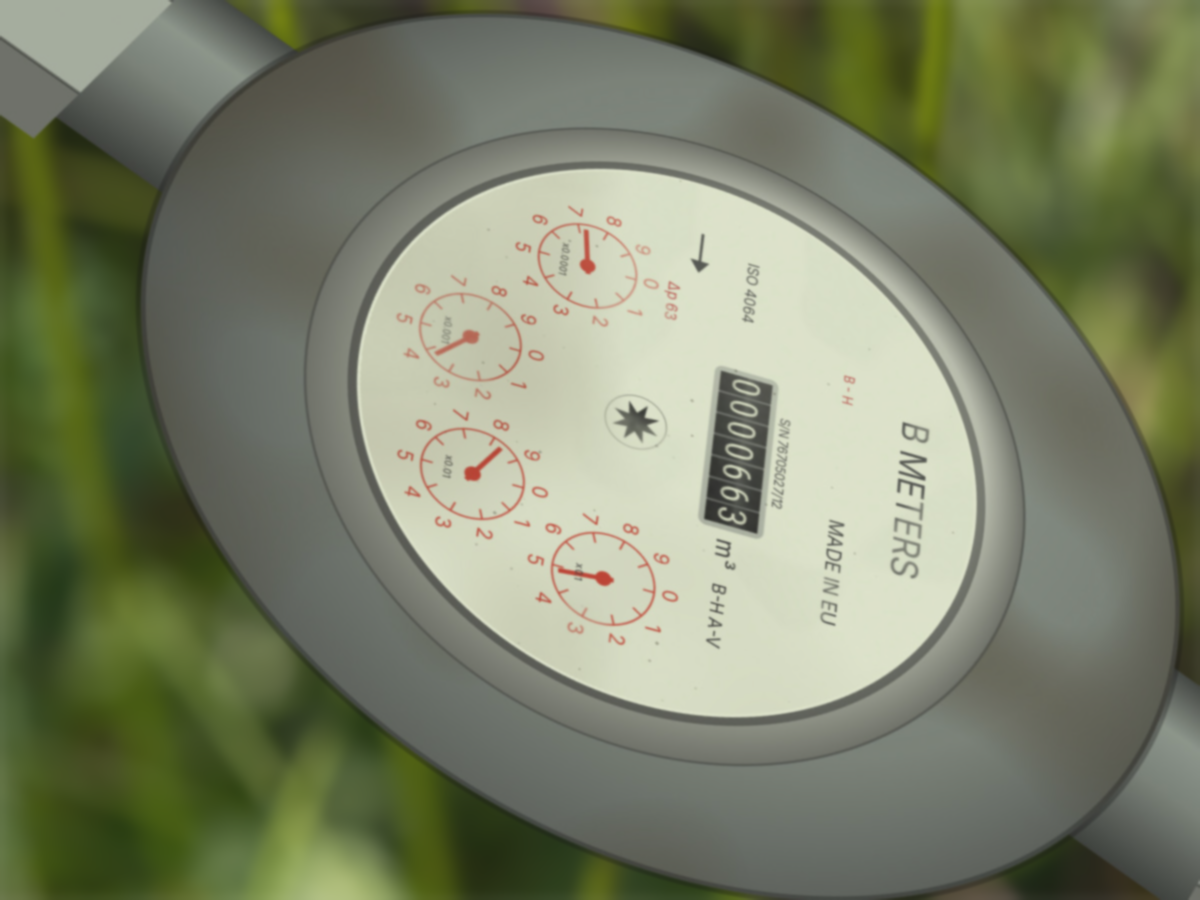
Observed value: 663.4837,m³
